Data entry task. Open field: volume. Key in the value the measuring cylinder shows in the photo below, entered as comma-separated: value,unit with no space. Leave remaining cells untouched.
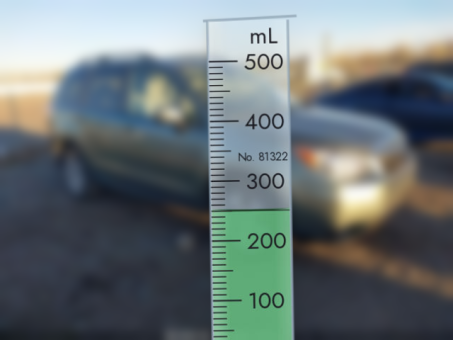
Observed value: 250,mL
